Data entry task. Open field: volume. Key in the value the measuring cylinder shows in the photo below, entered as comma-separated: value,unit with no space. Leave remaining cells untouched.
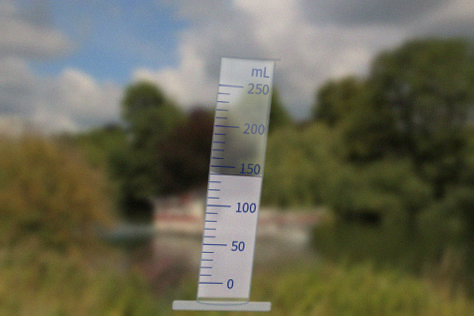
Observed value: 140,mL
